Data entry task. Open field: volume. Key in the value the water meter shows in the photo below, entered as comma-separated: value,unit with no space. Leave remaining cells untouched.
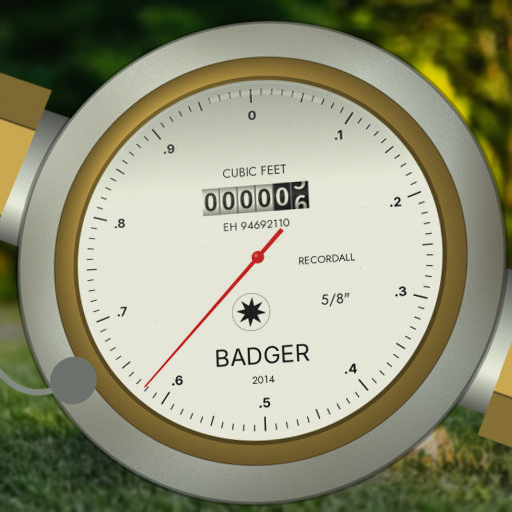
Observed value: 5.62,ft³
